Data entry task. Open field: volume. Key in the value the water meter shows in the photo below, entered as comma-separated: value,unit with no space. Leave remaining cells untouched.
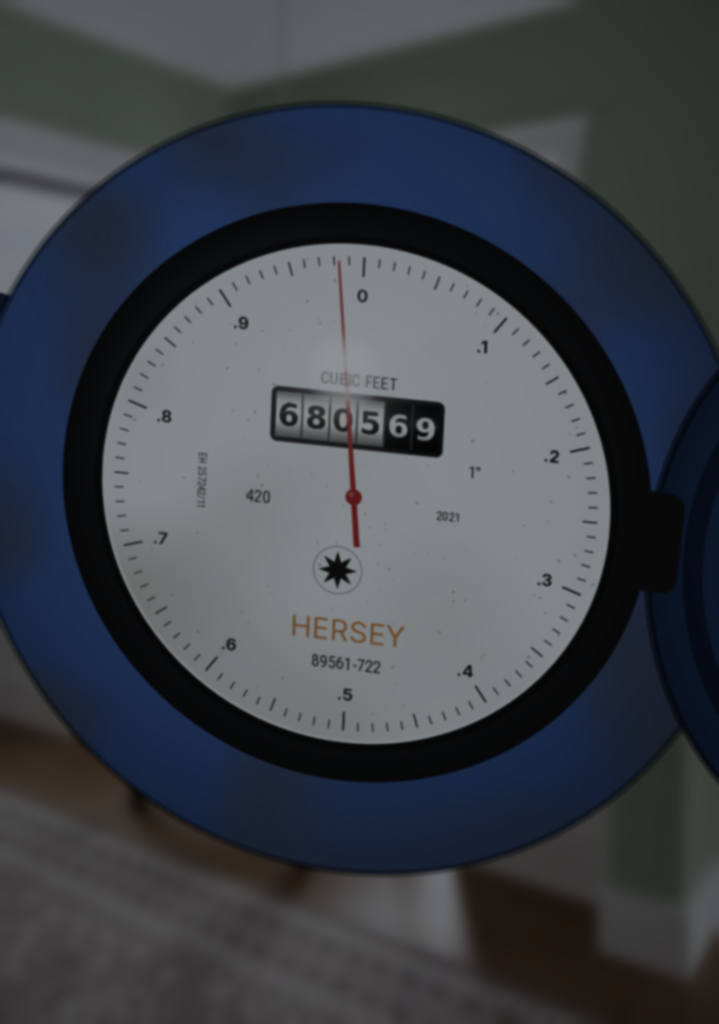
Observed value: 680568.98,ft³
